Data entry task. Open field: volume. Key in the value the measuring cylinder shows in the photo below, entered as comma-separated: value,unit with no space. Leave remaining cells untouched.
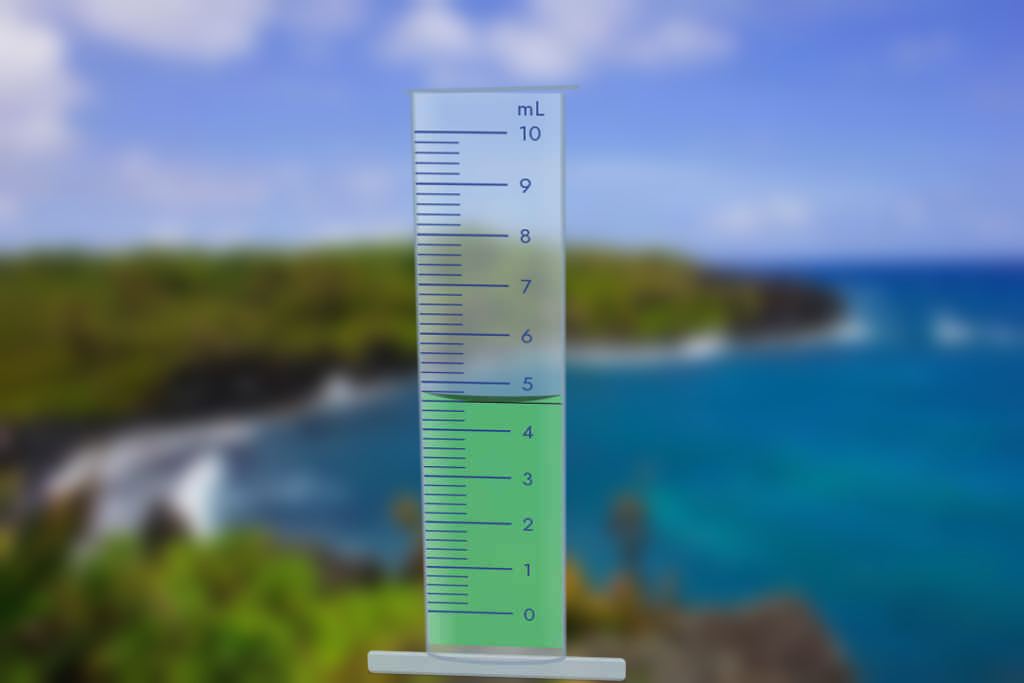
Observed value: 4.6,mL
